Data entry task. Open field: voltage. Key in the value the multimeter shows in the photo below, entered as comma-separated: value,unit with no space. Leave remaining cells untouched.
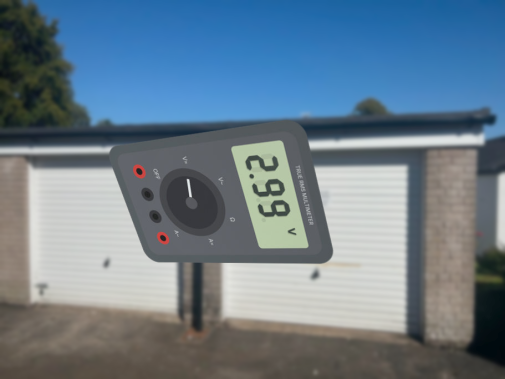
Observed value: 2.99,V
